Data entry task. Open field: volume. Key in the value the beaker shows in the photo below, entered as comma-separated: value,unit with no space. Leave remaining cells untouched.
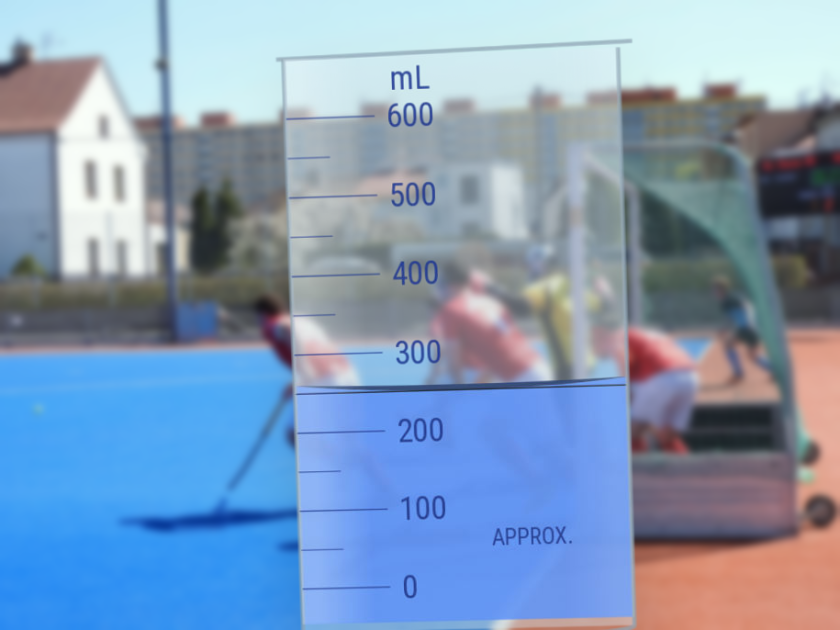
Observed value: 250,mL
